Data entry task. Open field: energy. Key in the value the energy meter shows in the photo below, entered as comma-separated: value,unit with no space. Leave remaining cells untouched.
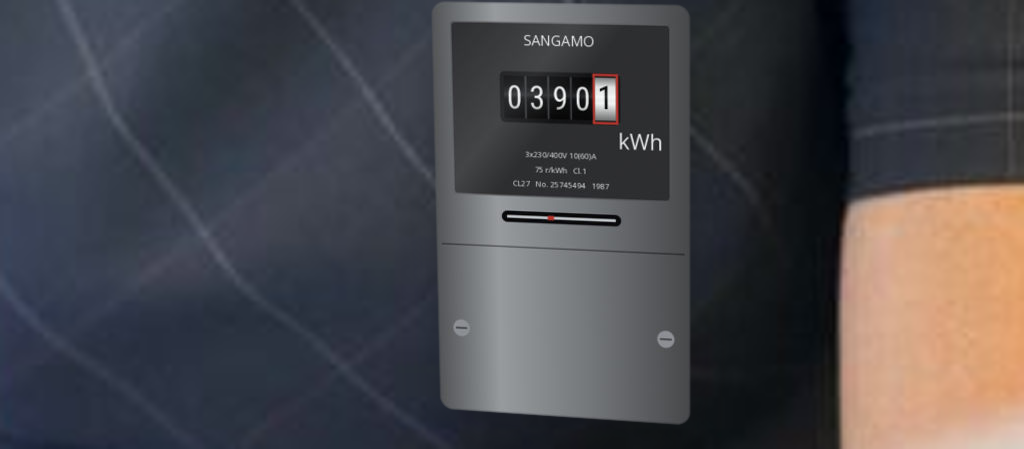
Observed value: 390.1,kWh
